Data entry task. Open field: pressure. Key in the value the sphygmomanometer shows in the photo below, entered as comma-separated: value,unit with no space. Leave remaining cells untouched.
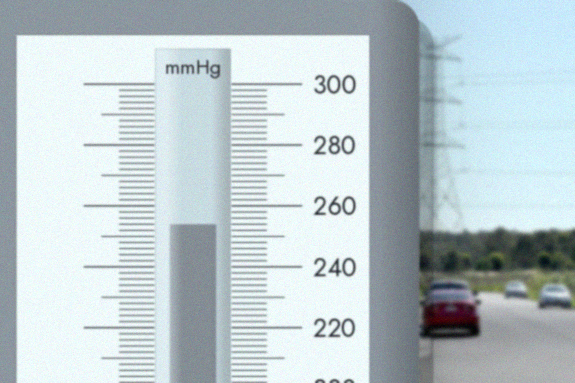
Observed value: 254,mmHg
